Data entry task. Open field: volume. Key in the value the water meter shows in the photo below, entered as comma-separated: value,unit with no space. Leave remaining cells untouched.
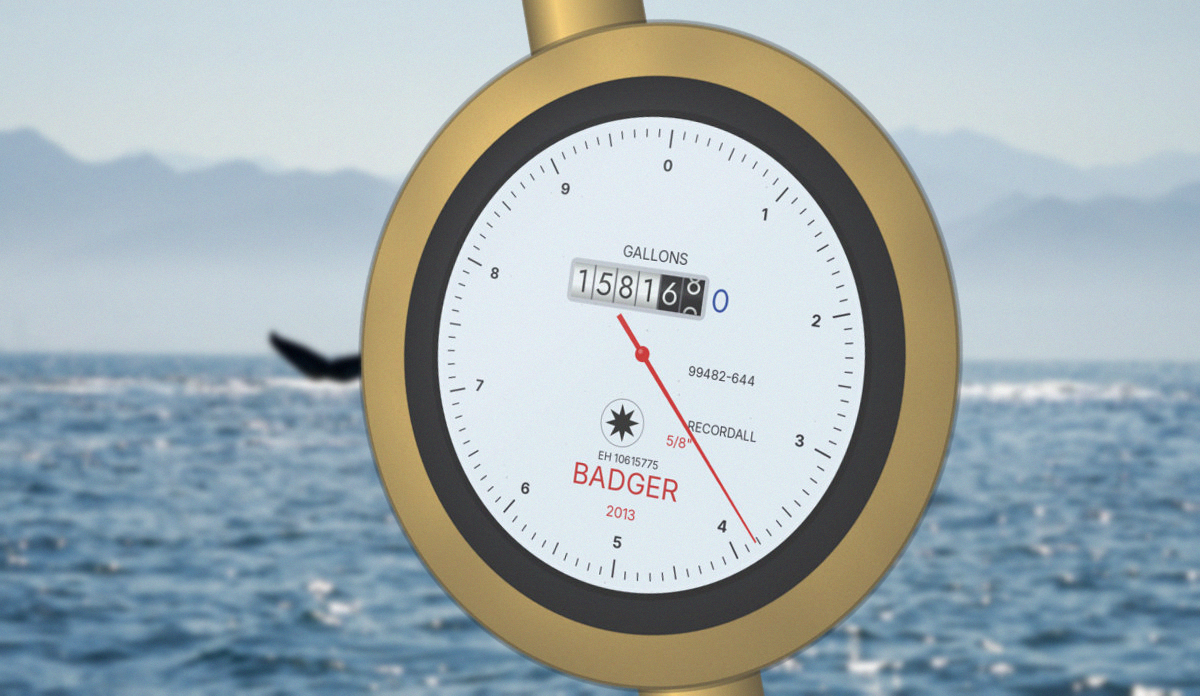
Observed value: 1581683.8,gal
